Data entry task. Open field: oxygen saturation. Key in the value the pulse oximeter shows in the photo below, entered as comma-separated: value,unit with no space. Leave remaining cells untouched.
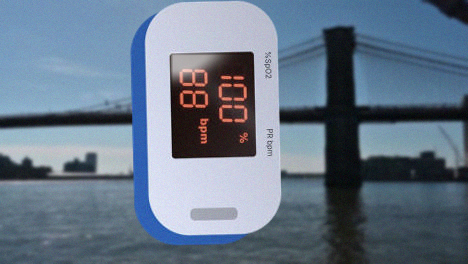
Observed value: 100,%
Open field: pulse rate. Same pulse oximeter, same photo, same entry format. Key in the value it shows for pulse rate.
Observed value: 88,bpm
